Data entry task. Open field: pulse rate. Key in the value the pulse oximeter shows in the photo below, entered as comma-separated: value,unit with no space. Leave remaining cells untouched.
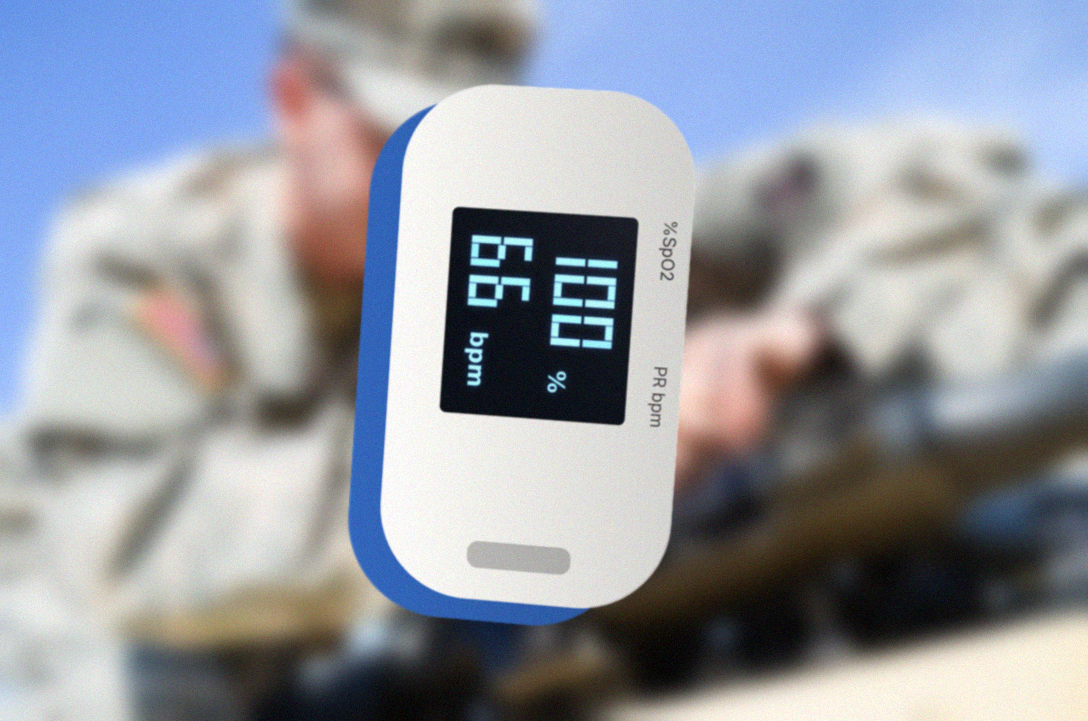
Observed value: 66,bpm
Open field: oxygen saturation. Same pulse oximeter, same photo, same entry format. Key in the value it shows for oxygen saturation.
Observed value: 100,%
